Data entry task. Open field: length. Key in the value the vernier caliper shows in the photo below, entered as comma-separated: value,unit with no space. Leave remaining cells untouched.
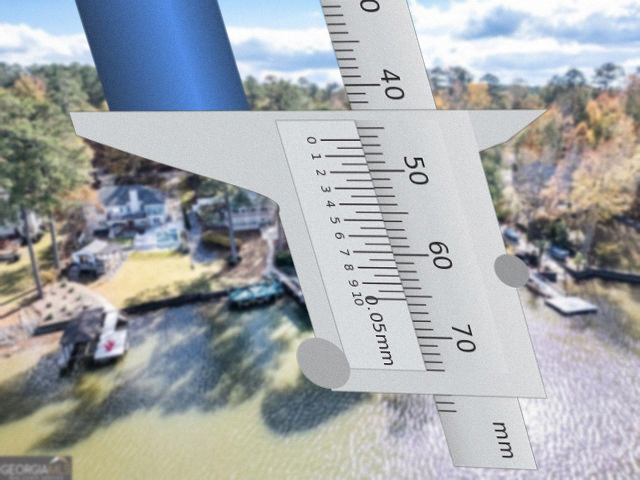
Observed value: 46.4,mm
